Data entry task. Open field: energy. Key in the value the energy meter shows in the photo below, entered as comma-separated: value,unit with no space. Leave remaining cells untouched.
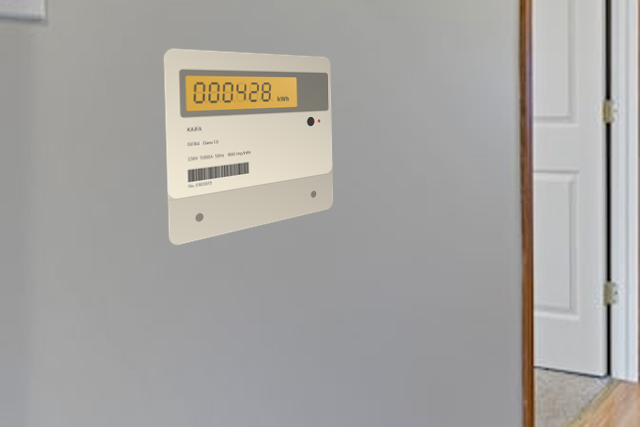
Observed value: 428,kWh
